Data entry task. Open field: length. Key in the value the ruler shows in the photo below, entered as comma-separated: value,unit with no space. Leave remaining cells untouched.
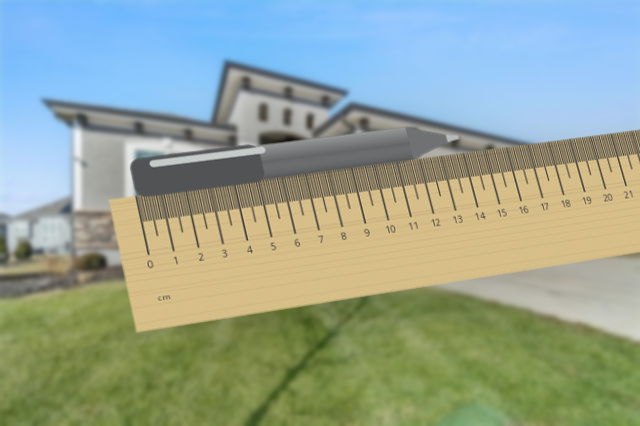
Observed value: 14,cm
